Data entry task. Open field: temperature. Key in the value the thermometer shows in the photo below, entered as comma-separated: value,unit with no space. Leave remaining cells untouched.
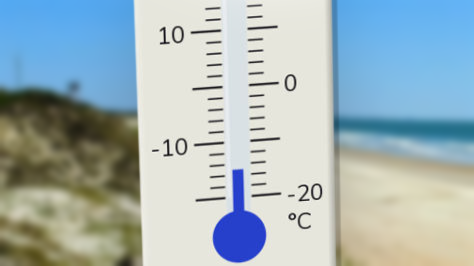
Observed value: -15,°C
